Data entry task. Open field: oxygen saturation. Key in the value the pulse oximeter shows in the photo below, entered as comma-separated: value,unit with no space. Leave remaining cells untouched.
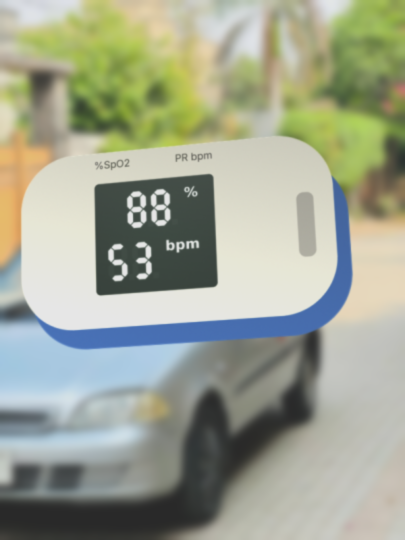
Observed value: 88,%
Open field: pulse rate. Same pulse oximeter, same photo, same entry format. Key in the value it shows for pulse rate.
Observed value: 53,bpm
